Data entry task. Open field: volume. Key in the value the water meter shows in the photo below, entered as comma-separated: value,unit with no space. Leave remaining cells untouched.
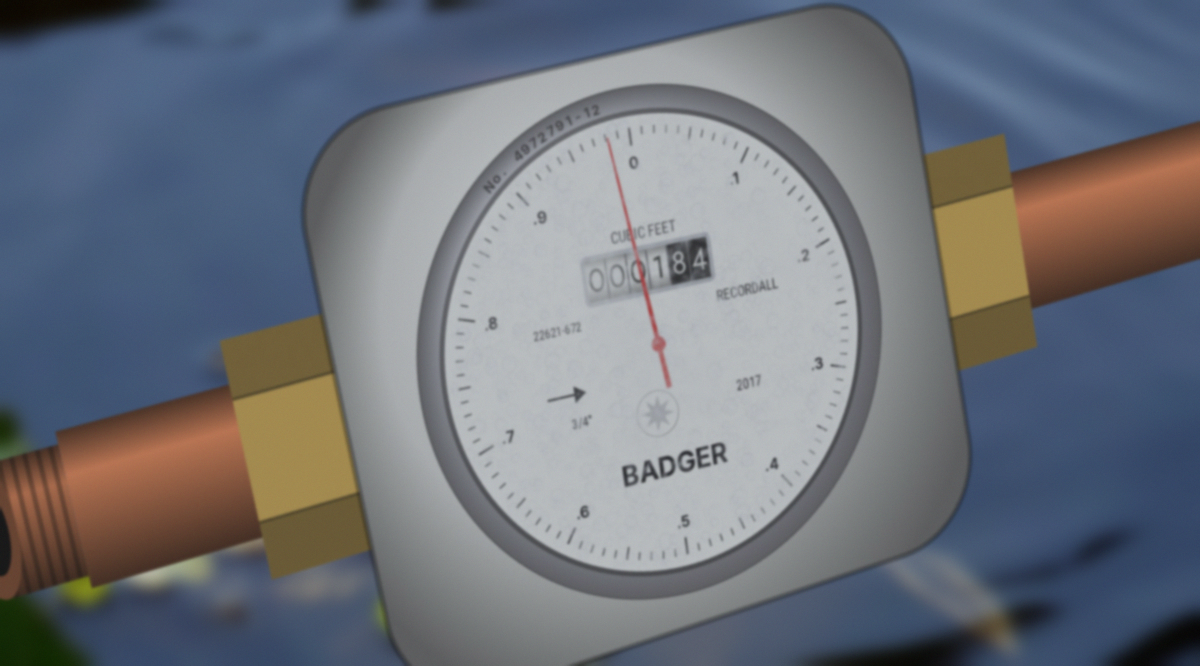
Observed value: 183.98,ft³
